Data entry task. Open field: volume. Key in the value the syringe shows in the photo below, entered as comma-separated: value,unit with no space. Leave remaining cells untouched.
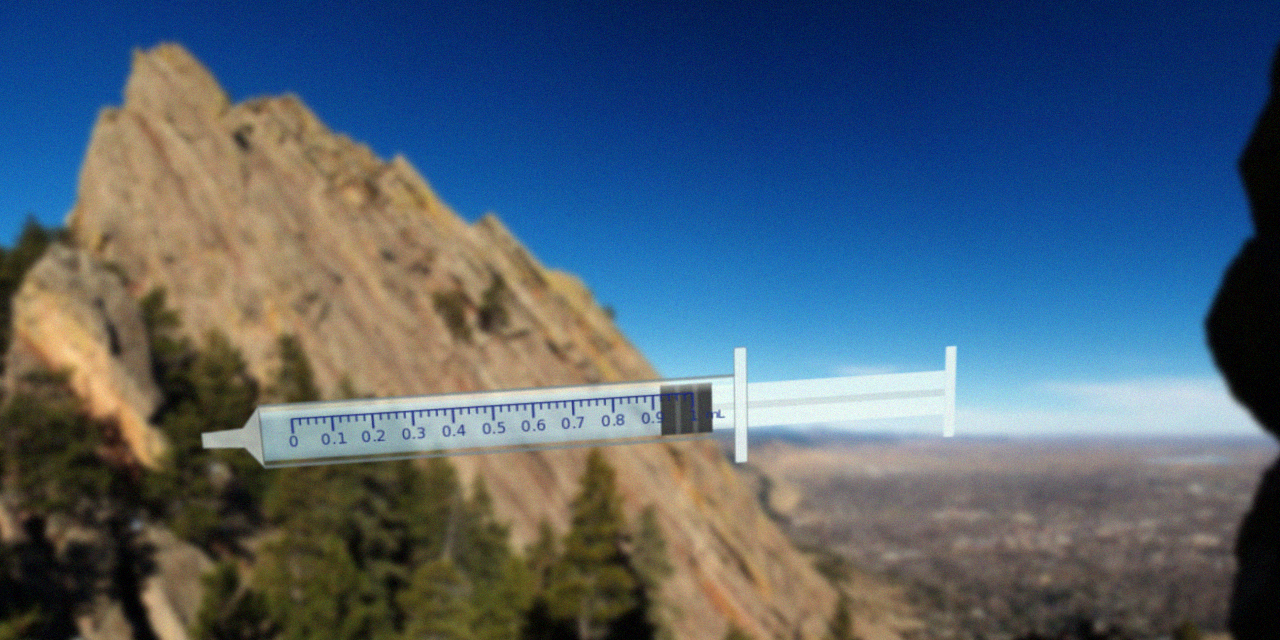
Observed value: 0.92,mL
